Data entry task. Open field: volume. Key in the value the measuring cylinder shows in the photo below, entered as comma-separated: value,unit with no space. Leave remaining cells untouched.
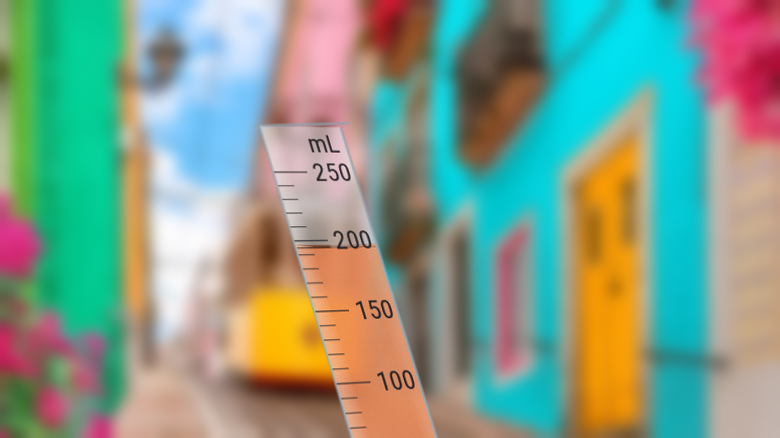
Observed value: 195,mL
